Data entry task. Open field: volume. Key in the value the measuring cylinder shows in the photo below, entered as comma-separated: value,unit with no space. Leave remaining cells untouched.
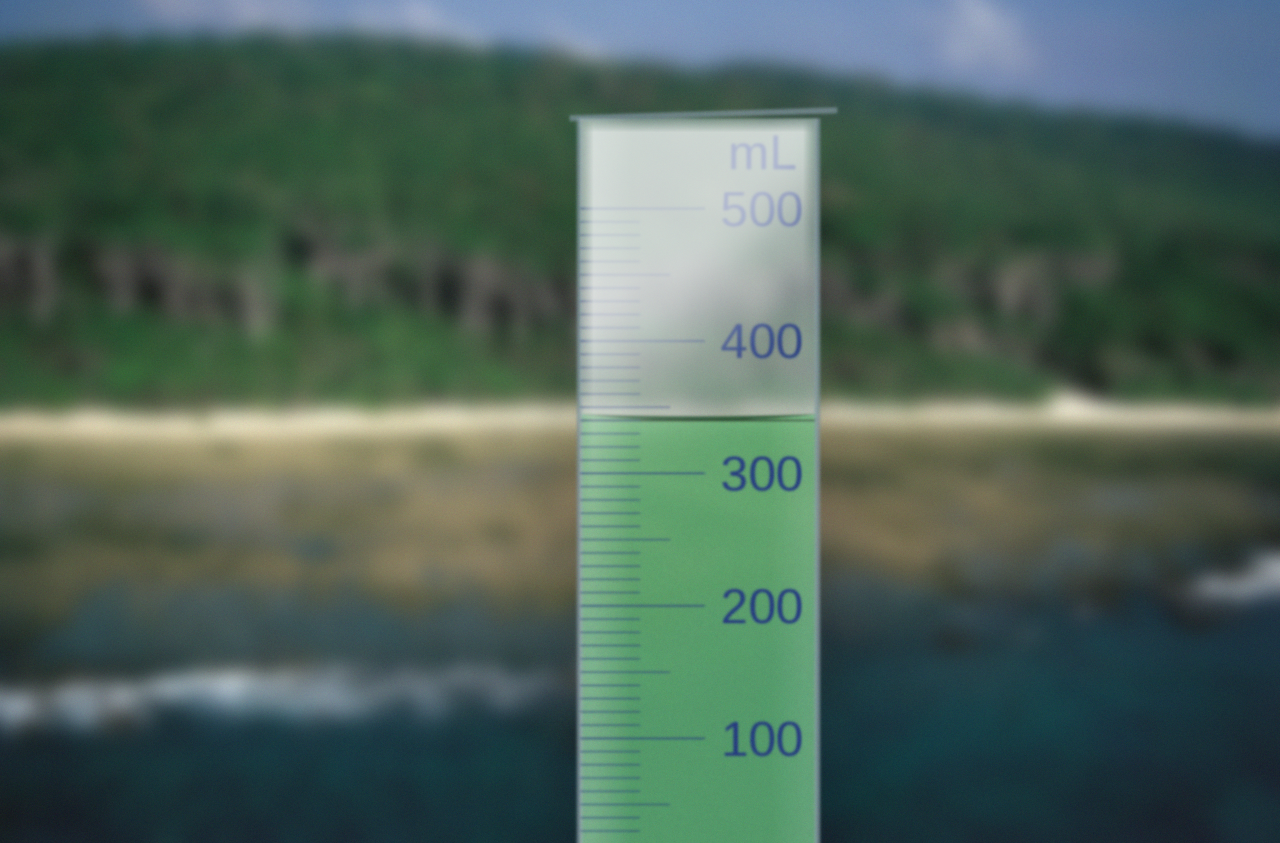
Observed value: 340,mL
